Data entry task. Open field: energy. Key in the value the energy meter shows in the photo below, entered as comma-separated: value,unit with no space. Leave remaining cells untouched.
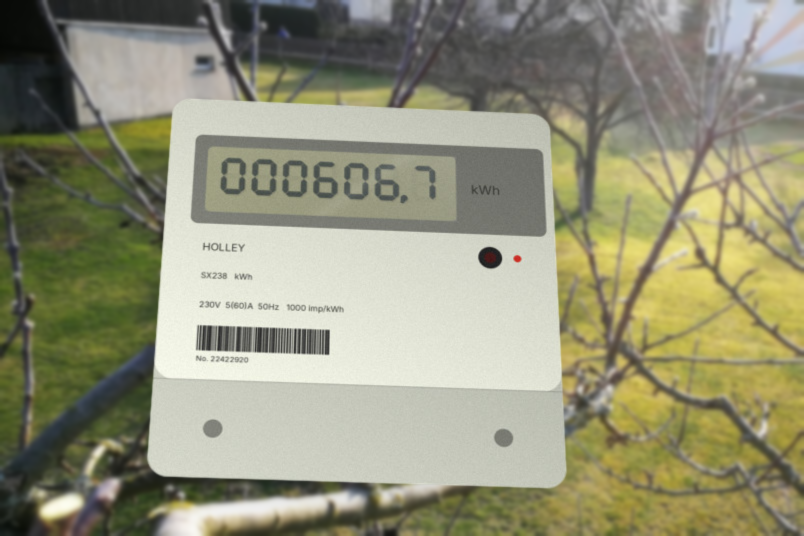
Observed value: 606.7,kWh
